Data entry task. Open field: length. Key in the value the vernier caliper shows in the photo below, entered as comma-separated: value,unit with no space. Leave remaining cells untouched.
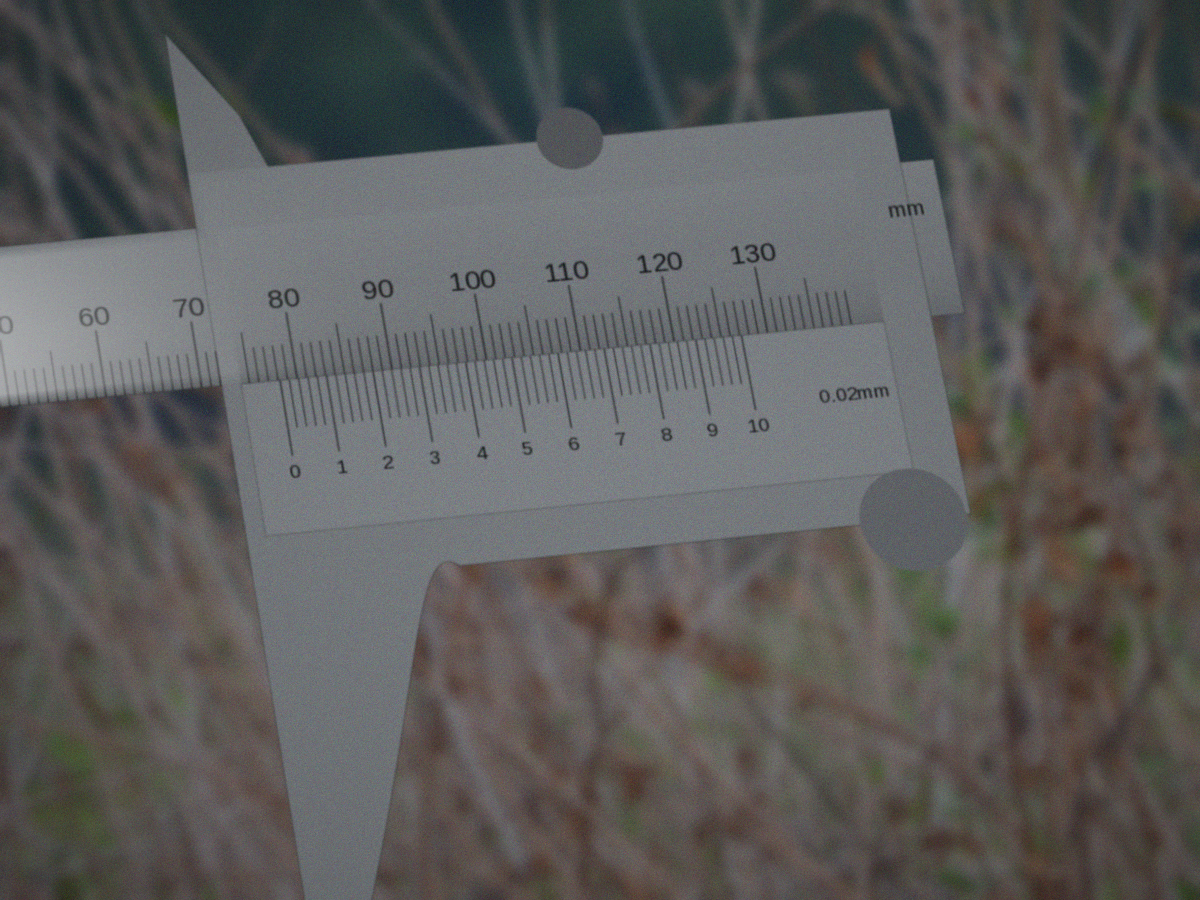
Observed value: 78.2,mm
